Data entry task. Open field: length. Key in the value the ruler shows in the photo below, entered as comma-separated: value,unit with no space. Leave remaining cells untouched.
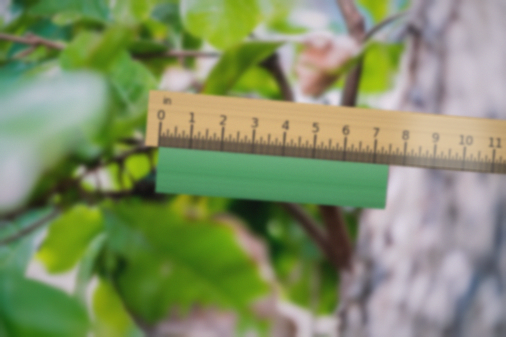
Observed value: 7.5,in
